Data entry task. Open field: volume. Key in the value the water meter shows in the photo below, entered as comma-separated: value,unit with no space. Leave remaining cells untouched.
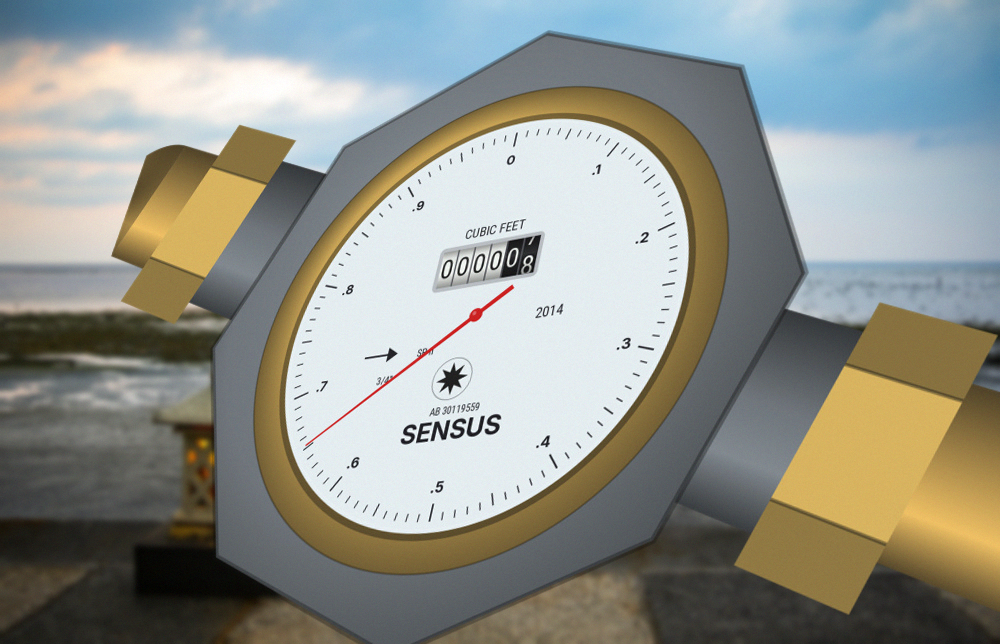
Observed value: 7.65,ft³
